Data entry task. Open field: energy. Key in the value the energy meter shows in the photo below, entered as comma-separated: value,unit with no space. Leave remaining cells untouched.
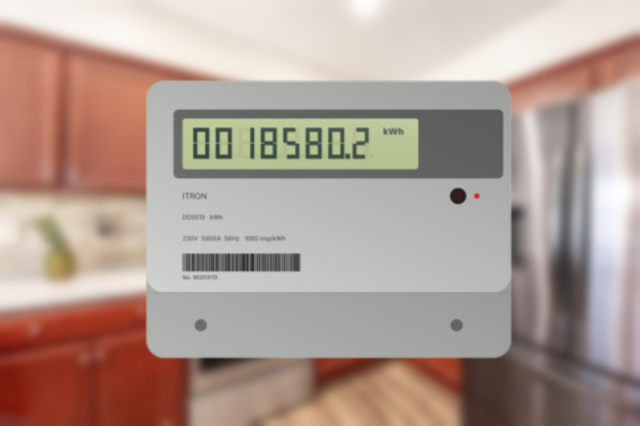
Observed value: 18580.2,kWh
